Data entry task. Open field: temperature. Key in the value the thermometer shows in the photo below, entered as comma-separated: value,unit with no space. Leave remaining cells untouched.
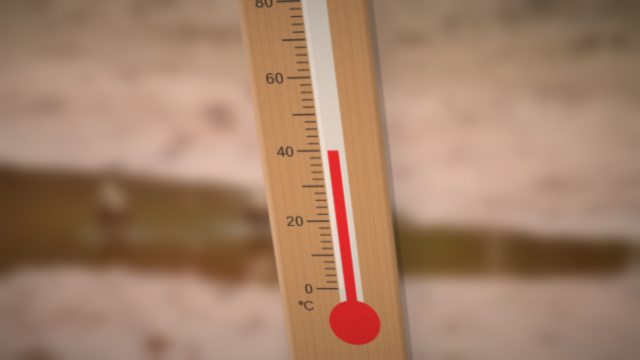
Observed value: 40,°C
